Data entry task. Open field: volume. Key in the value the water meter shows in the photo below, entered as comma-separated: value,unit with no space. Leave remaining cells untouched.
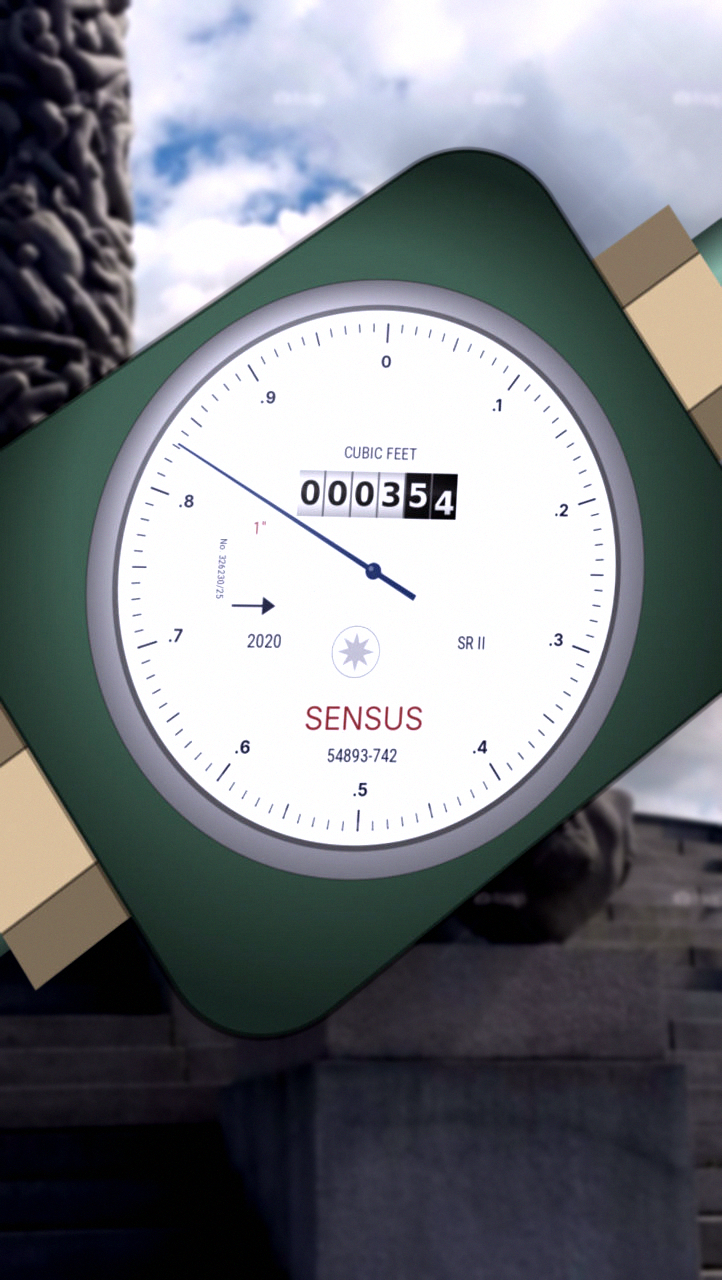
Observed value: 353.83,ft³
